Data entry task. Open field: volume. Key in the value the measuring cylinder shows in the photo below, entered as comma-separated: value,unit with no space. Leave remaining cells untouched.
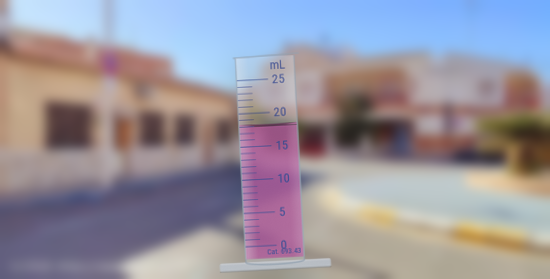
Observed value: 18,mL
